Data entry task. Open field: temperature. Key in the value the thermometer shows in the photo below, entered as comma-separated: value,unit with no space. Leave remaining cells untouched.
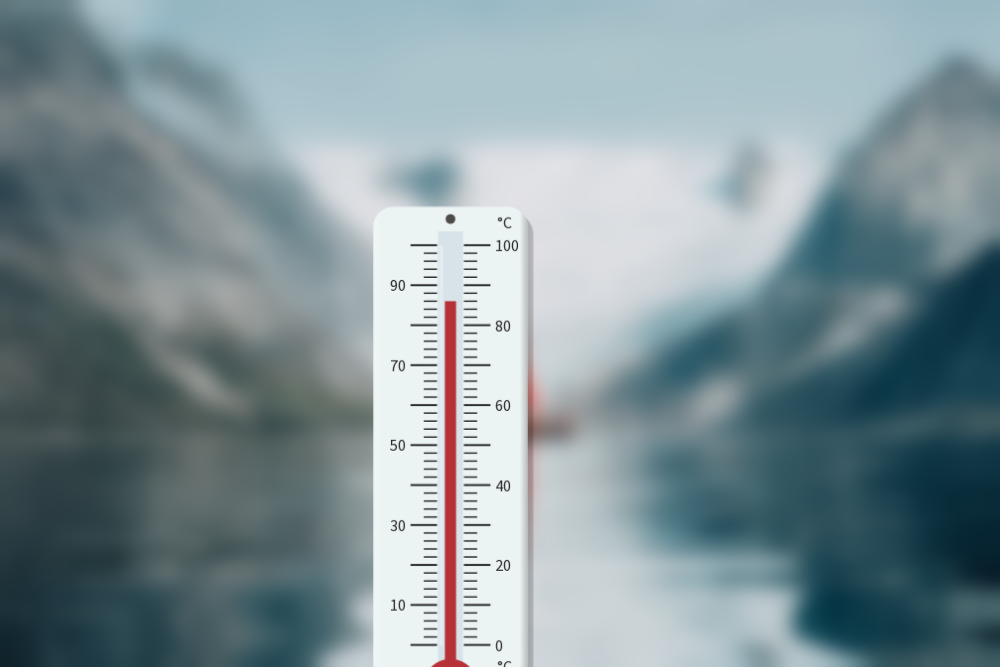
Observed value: 86,°C
